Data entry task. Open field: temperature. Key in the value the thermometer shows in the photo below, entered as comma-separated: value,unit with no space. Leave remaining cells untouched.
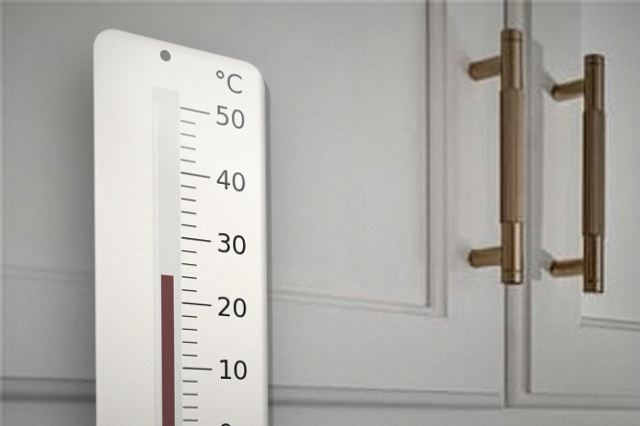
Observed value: 24,°C
